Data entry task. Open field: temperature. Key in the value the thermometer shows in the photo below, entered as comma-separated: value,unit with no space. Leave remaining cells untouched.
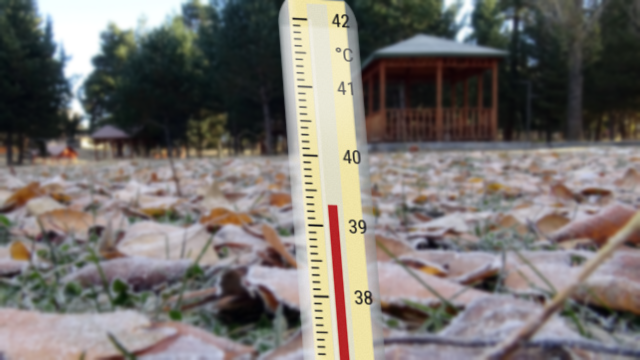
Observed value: 39.3,°C
